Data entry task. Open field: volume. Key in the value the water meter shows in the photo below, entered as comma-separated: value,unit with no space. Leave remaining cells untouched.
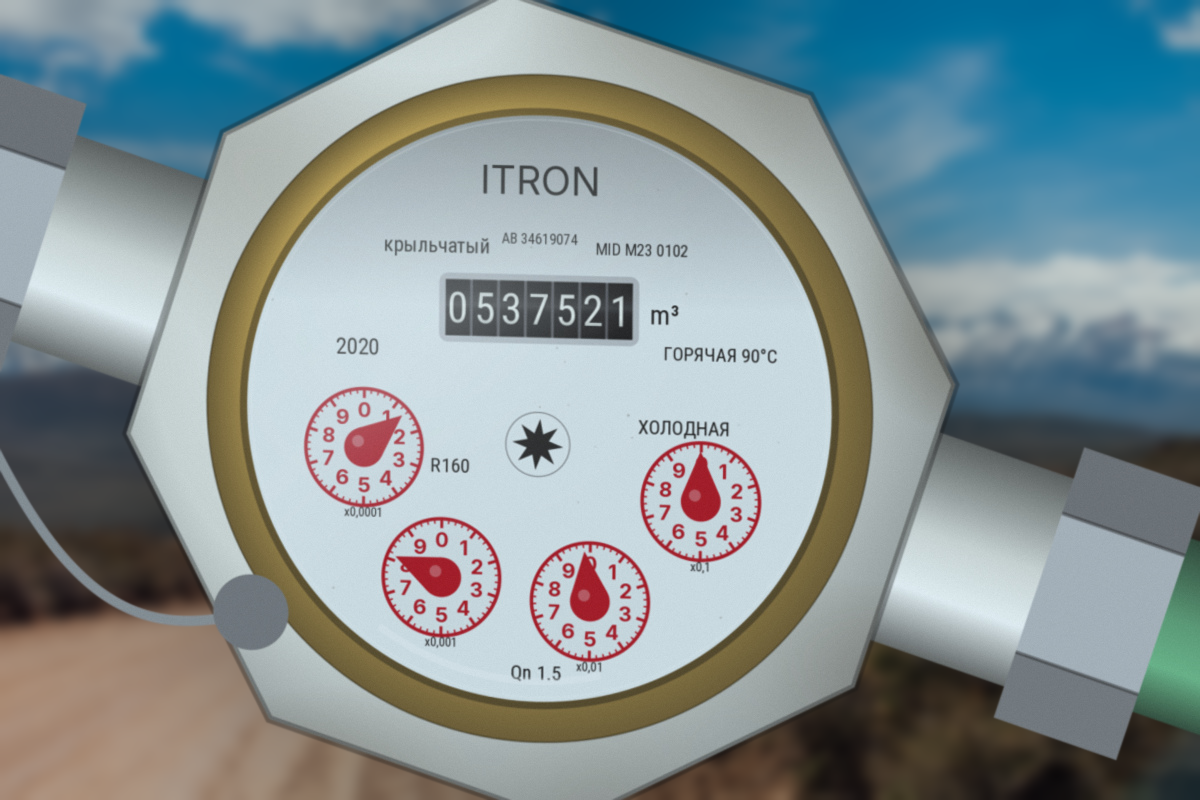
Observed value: 537520.9981,m³
